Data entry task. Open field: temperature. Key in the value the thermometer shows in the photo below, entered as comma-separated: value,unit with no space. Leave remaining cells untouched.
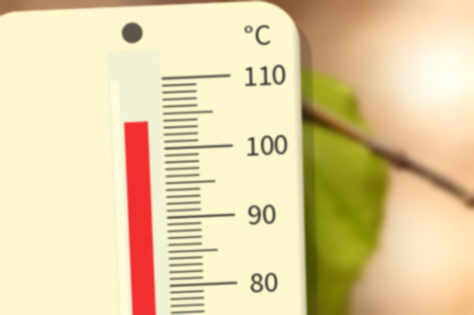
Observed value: 104,°C
